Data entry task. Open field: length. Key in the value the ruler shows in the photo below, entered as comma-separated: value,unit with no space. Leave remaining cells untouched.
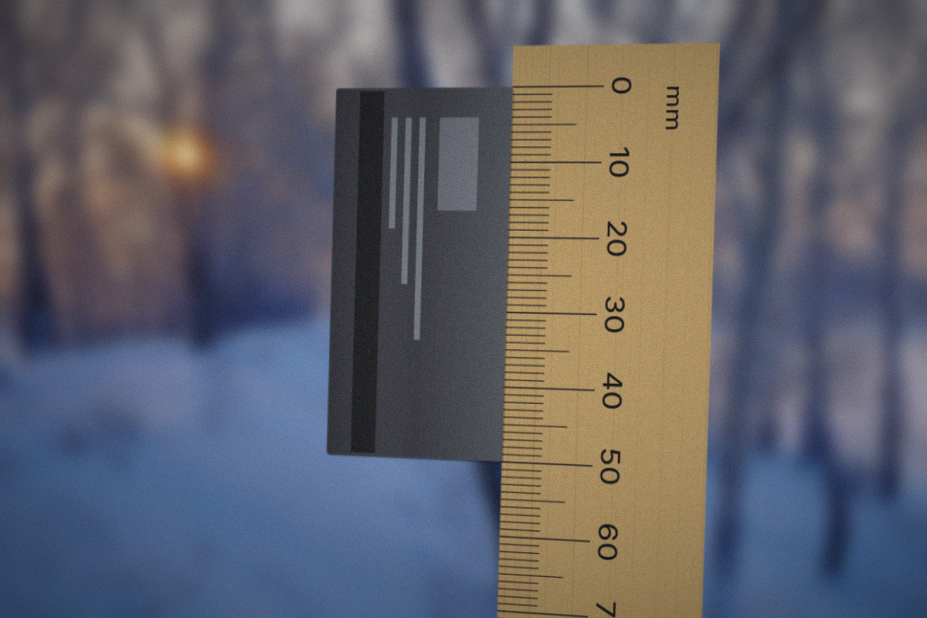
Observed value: 50,mm
